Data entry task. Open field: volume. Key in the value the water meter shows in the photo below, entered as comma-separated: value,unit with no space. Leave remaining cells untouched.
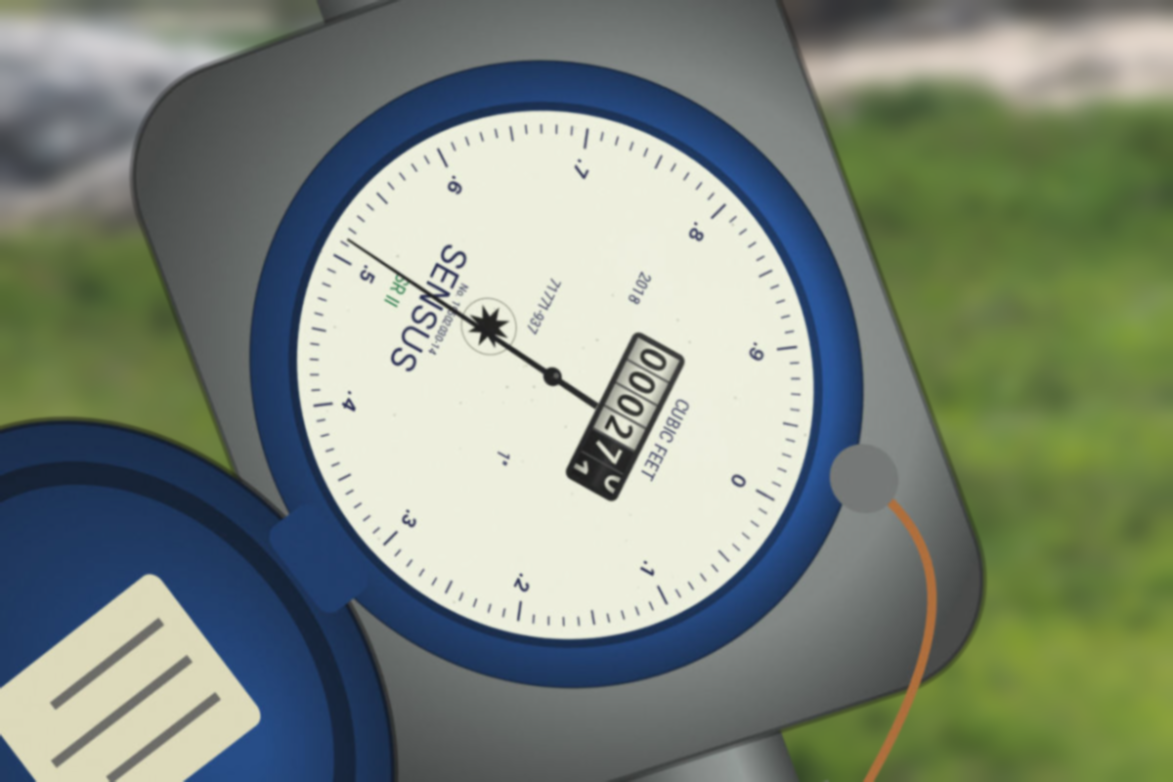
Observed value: 270.51,ft³
